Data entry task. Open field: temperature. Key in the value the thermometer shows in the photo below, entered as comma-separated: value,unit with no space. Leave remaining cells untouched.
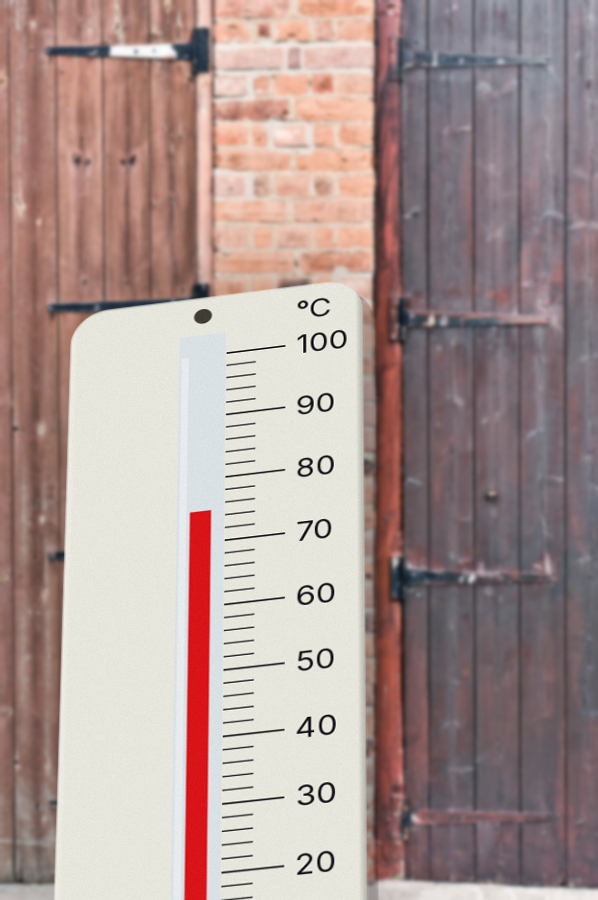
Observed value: 75,°C
